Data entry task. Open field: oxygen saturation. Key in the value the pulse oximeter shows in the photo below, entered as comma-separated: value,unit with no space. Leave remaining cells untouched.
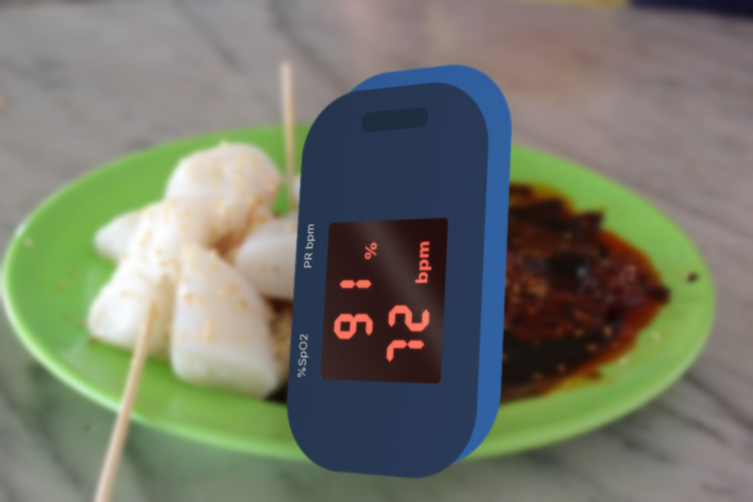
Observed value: 91,%
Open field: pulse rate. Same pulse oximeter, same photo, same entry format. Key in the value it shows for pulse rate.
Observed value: 72,bpm
